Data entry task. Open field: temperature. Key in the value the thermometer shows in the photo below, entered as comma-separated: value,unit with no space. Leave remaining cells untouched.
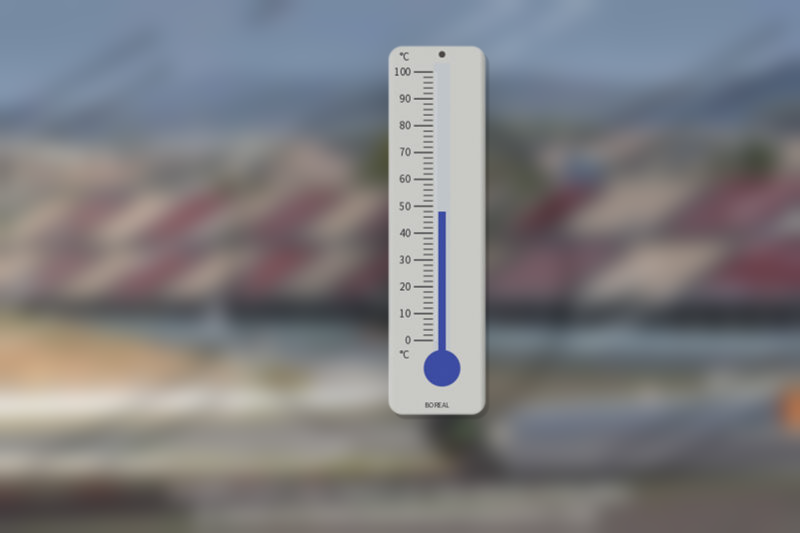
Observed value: 48,°C
